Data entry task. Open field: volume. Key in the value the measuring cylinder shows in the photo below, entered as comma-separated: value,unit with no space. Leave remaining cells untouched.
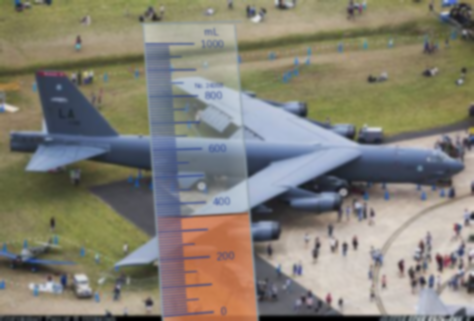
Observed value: 350,mL
